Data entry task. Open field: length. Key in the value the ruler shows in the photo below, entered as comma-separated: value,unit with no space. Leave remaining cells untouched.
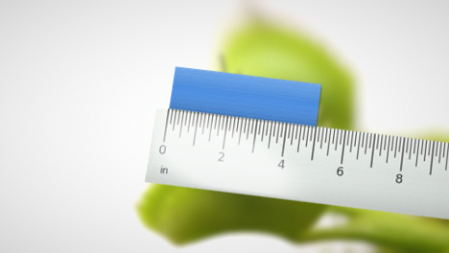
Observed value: 5,in
